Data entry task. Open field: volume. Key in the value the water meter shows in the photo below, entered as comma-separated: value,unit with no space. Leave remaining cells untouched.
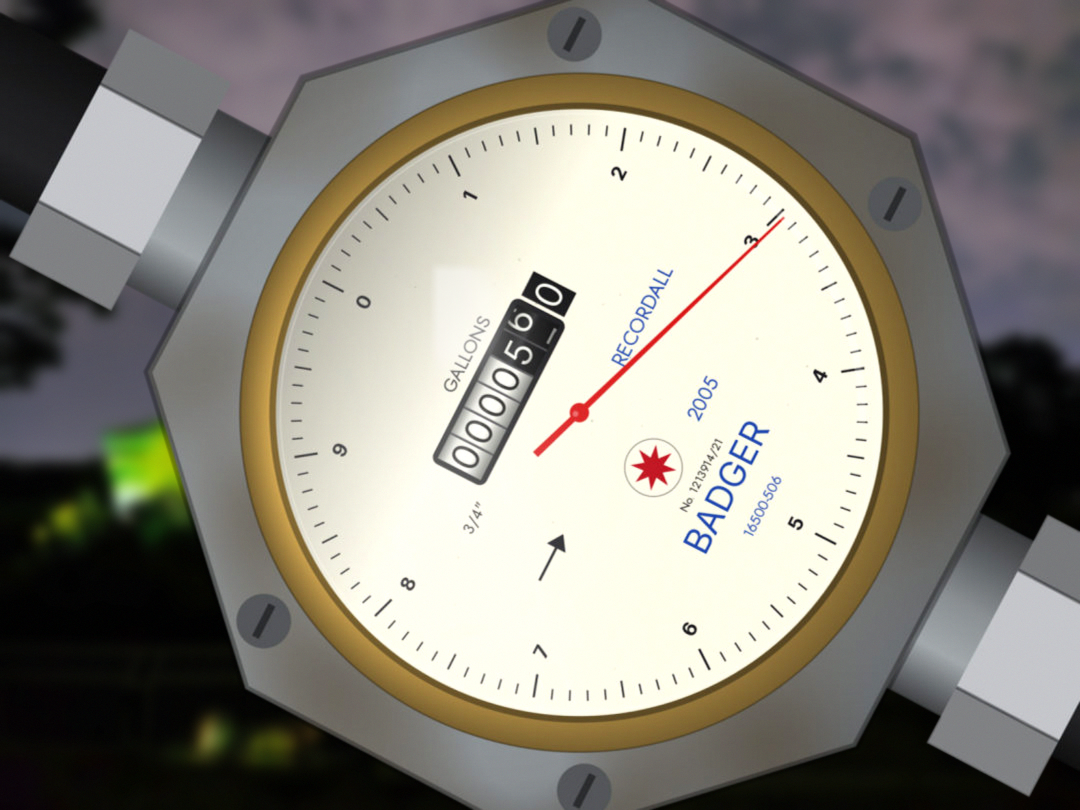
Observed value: 563.0,gal
